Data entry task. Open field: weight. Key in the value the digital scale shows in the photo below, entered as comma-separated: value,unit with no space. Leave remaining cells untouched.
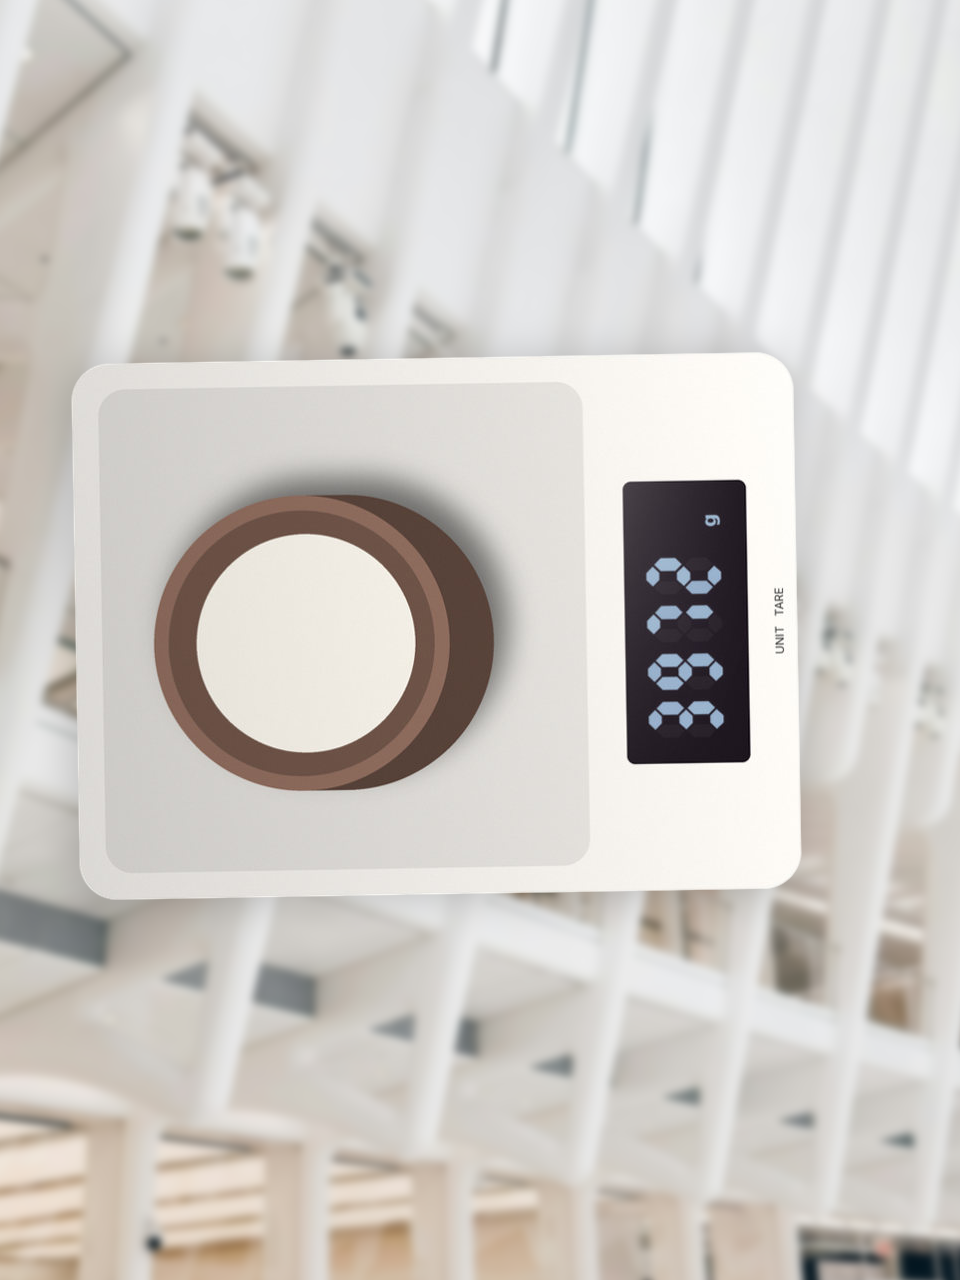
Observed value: 3972,g
